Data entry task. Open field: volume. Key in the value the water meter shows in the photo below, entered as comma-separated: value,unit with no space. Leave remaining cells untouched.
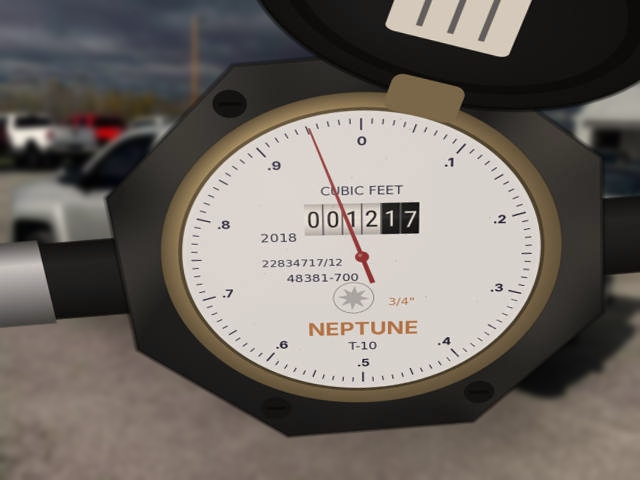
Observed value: 1216.95,ft³
